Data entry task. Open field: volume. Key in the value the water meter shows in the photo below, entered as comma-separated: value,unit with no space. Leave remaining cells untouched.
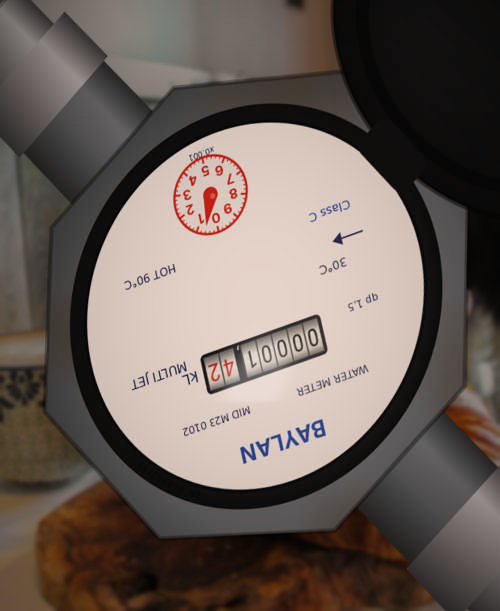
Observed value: 1.420,kL
